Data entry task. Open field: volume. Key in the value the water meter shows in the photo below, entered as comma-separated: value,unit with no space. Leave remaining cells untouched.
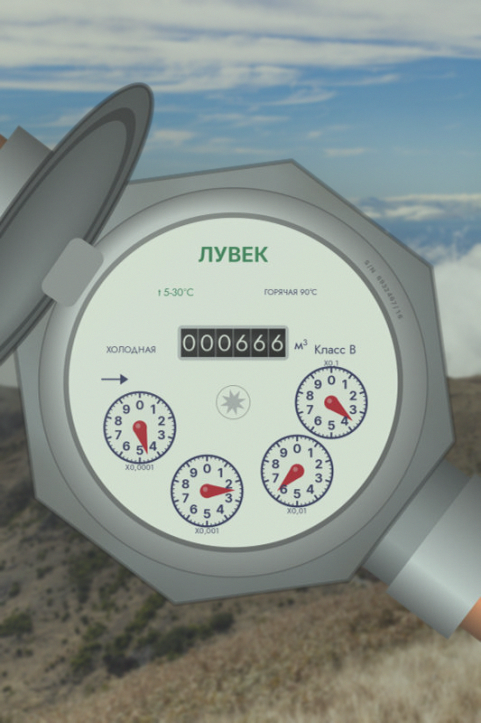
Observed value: 666.3624,m³
